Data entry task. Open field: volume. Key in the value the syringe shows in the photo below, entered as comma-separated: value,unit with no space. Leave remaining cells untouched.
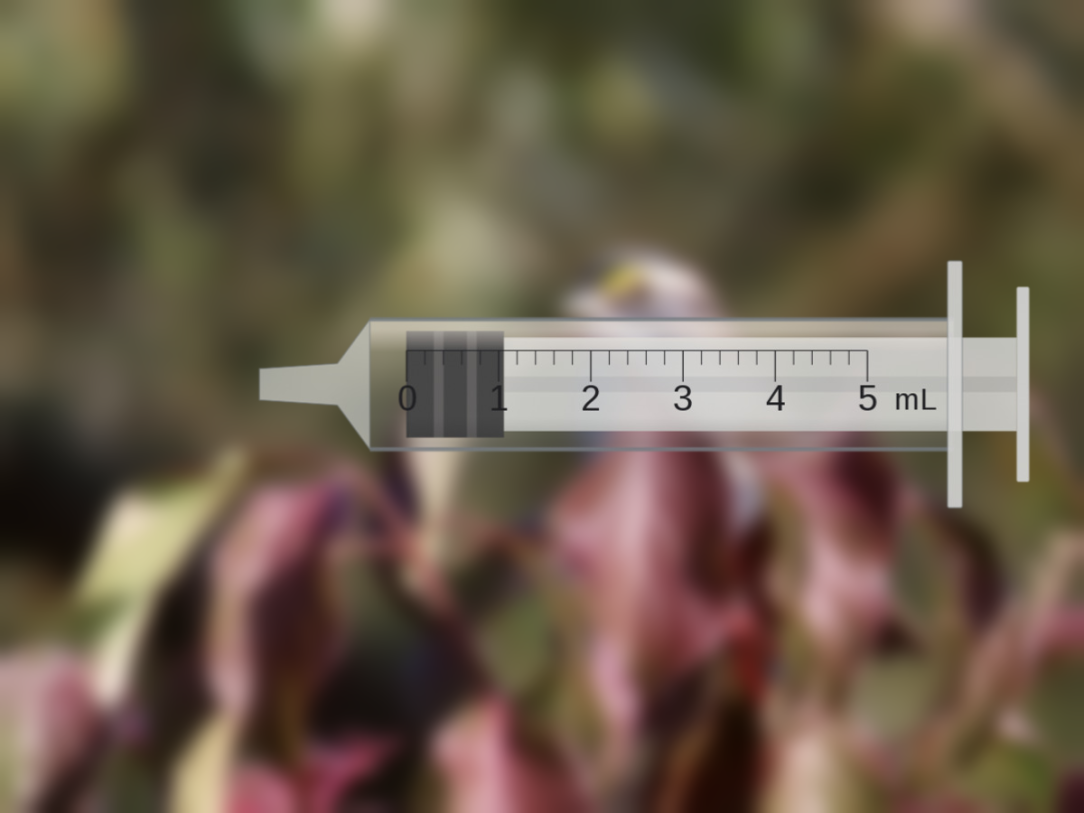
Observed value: 0,mL
